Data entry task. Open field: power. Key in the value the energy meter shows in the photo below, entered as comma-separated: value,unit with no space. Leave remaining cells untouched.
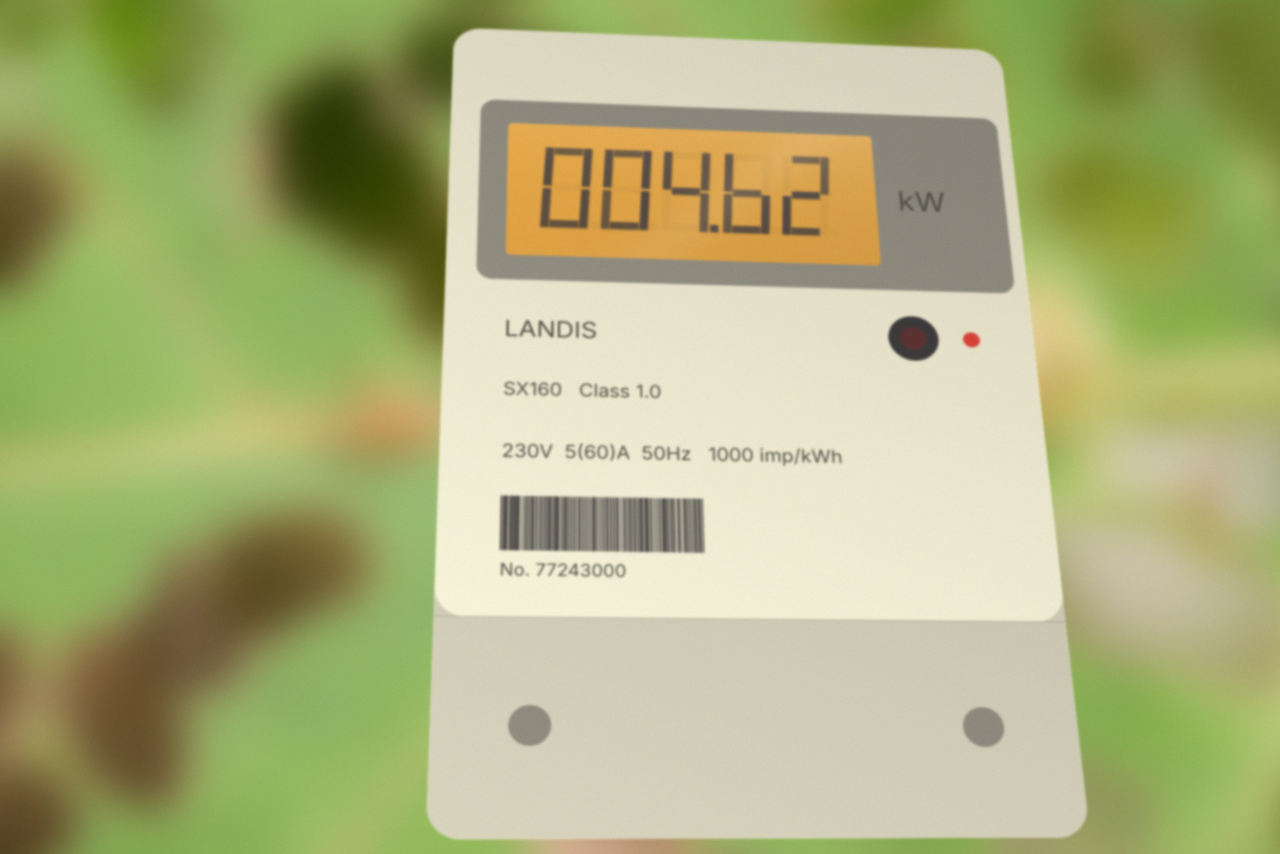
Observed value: 4.62,kW
